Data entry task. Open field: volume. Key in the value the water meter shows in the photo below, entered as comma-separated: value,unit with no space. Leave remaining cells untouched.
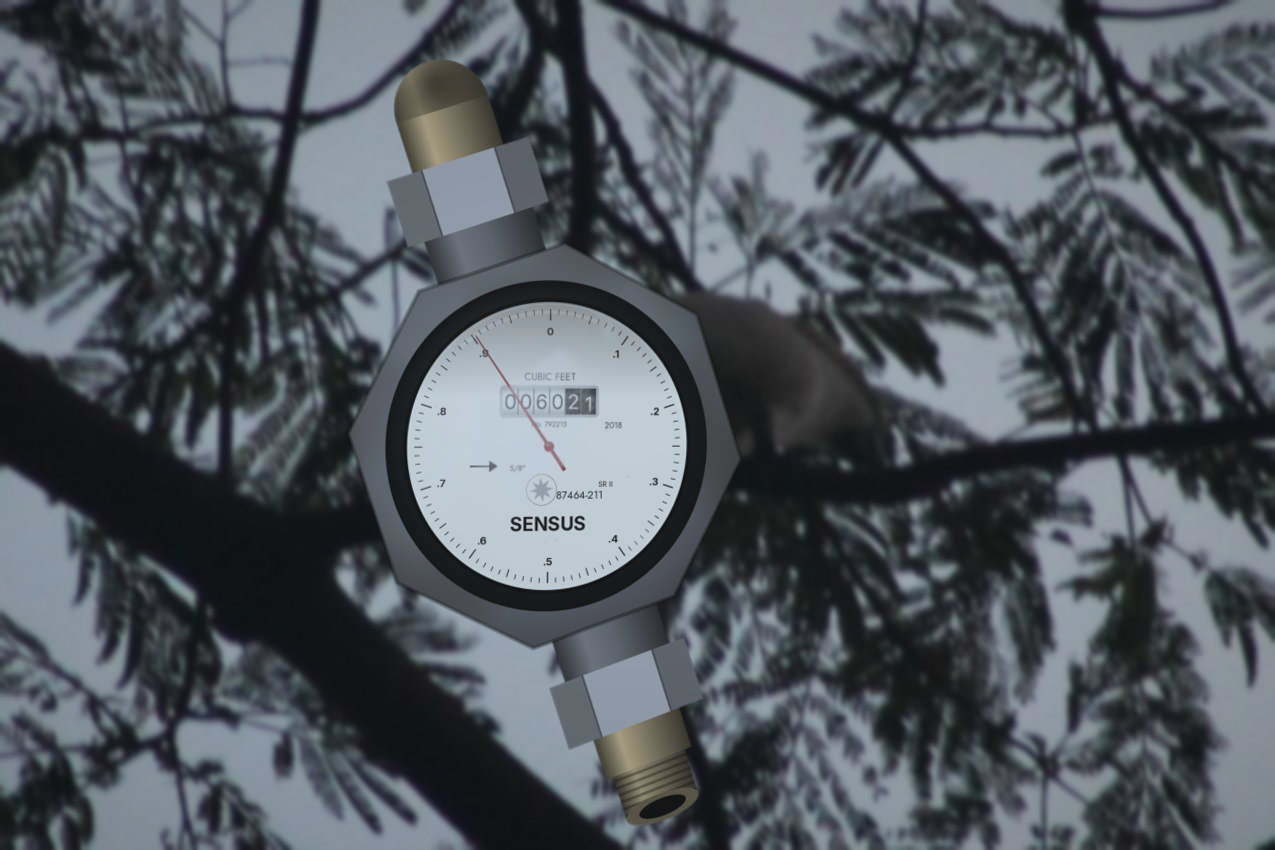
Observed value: 6020.90,ft³
